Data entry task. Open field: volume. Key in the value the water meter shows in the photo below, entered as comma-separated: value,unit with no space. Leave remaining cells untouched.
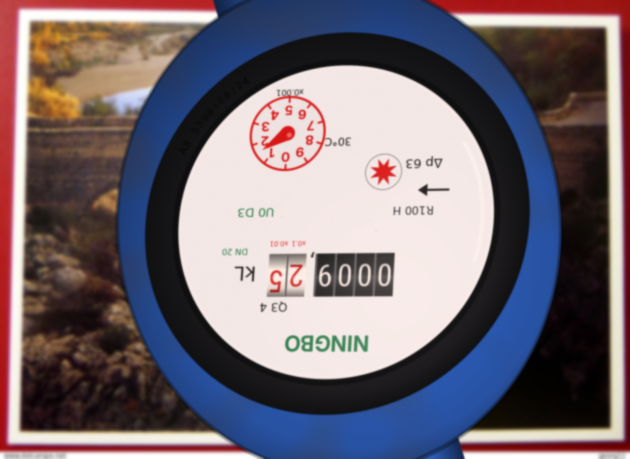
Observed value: 9.251,kL
